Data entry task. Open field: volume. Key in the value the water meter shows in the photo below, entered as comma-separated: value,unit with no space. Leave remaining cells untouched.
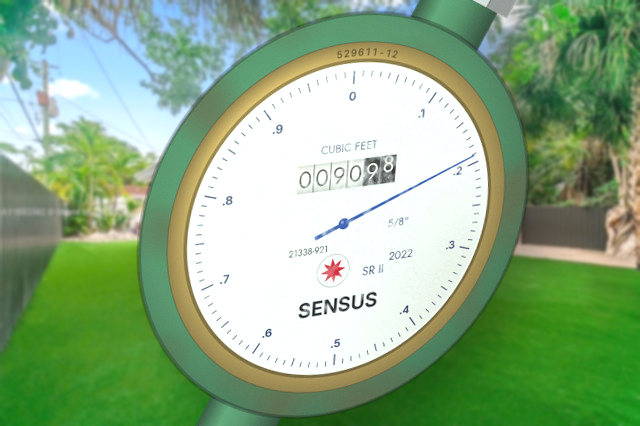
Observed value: 9098.19,ft³
